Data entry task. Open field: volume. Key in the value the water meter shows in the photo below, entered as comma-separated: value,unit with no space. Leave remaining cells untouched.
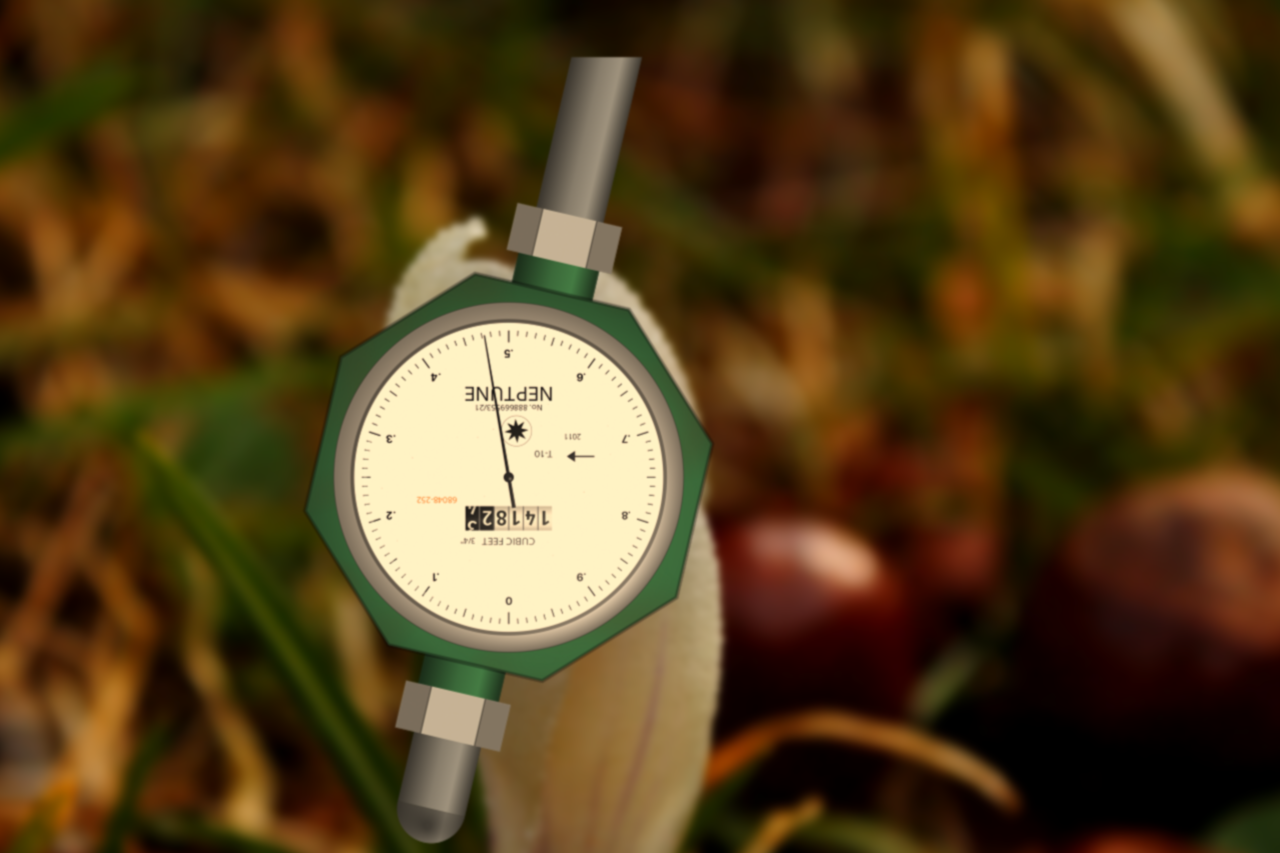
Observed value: 141823.47,ft³
